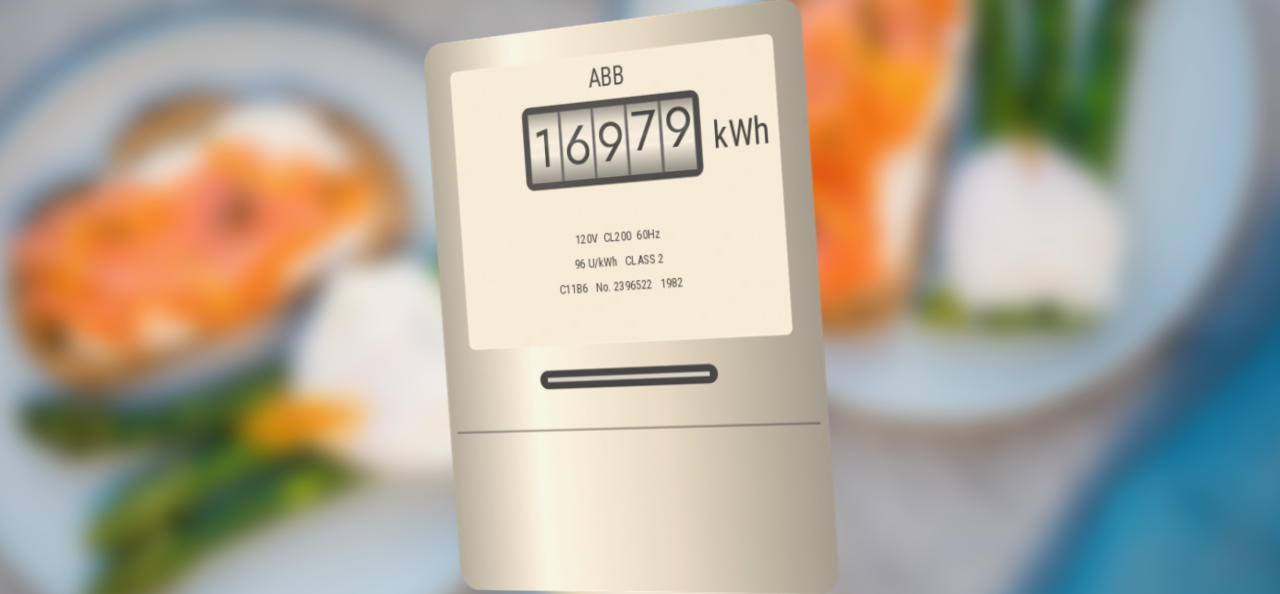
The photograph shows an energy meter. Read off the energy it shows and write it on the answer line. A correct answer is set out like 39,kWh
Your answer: 16979,kWh
